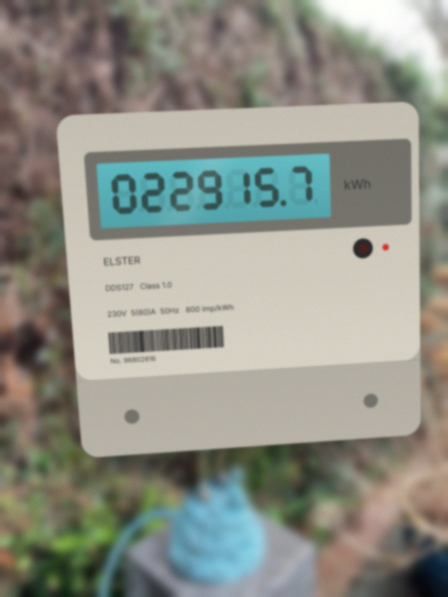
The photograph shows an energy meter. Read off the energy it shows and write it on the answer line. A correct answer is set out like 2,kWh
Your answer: 22915.7,kWh
